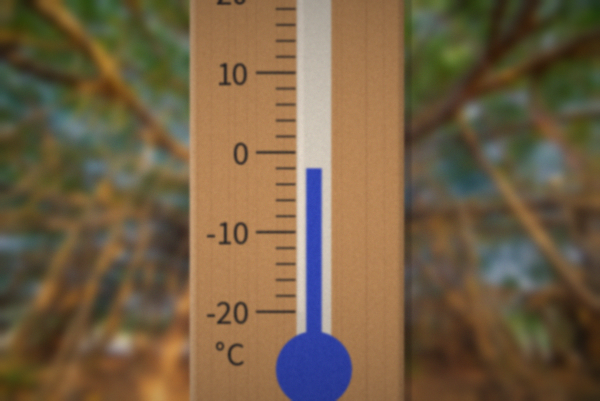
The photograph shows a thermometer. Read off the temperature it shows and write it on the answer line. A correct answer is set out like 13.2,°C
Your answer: -2,°C
